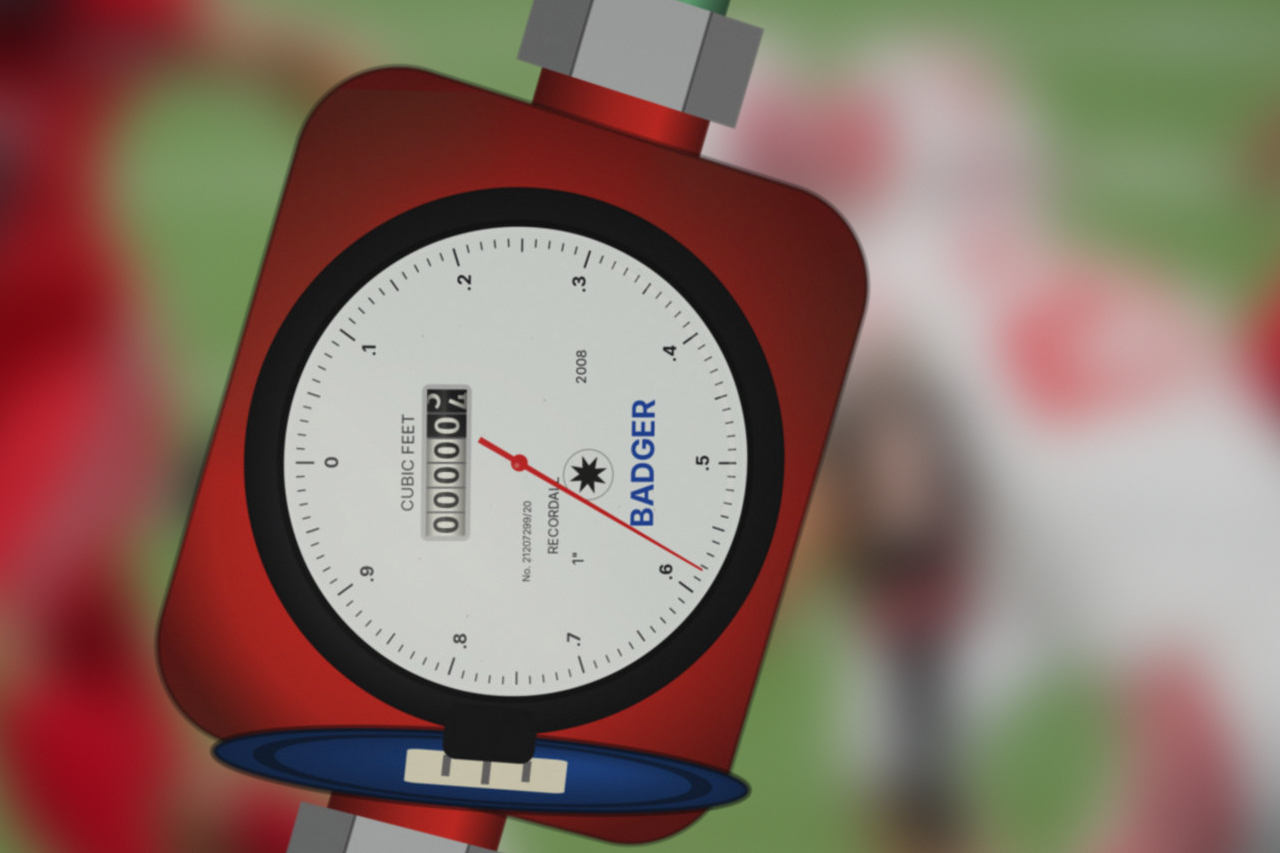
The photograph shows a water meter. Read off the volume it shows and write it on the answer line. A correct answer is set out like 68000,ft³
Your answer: 3.58,ft³
